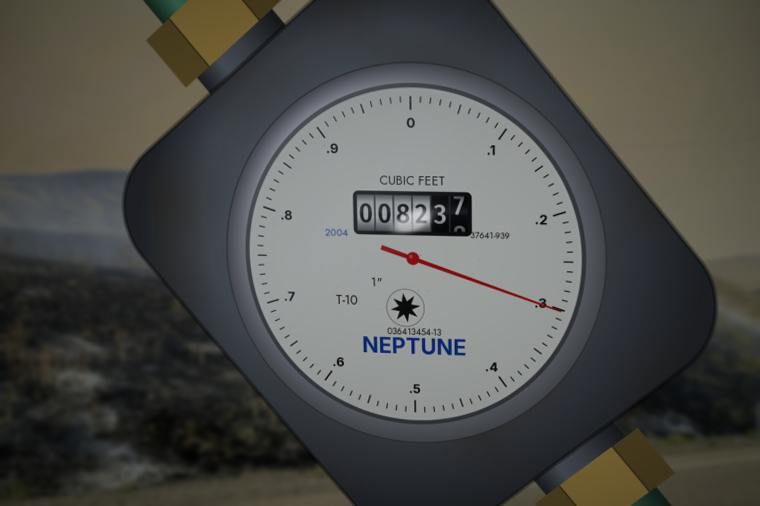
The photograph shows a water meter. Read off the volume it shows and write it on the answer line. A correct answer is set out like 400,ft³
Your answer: 8237.30,ft³
